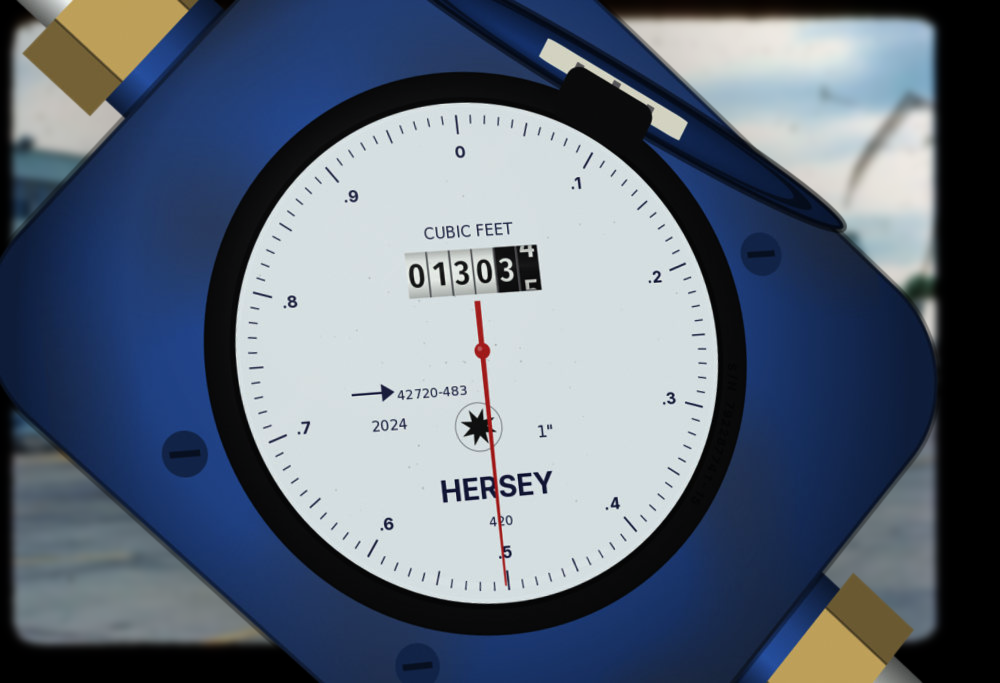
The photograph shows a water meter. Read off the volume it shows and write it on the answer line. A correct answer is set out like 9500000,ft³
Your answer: 13034.50,ft³
